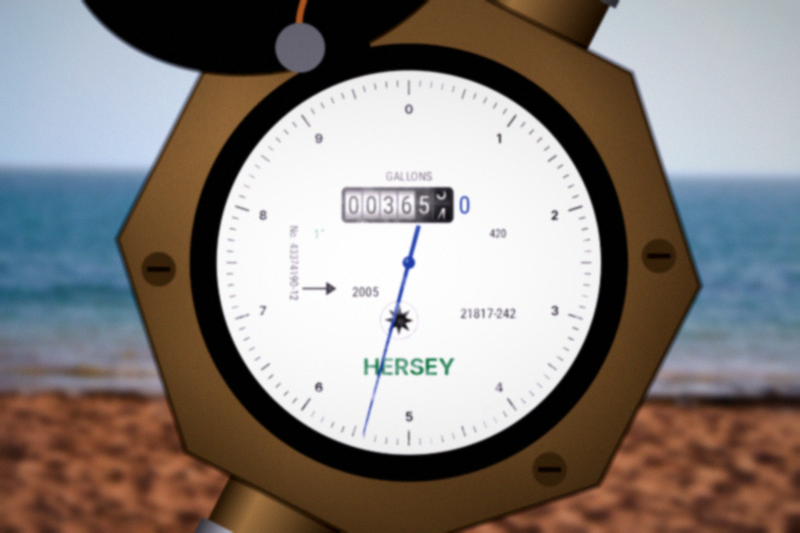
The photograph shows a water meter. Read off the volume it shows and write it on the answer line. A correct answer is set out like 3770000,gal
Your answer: 36535.4,gal
